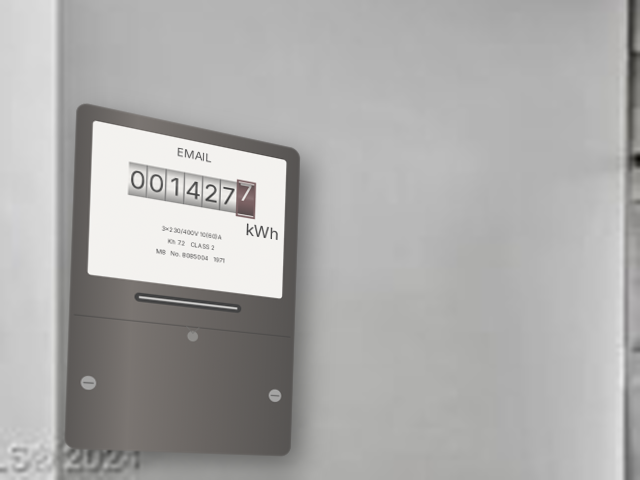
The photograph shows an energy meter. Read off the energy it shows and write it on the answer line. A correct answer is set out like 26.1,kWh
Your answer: 1427.7,kWh
